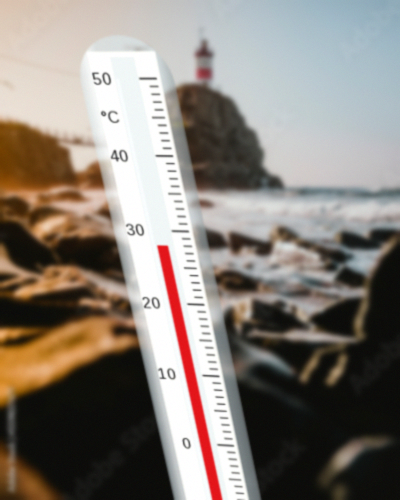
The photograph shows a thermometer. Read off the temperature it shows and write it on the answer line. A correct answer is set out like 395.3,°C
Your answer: 28,°C
